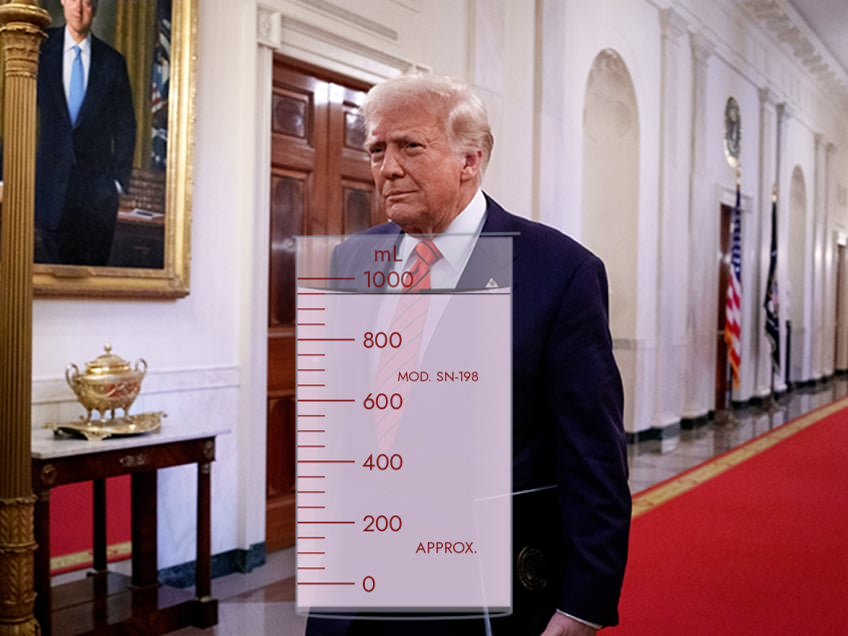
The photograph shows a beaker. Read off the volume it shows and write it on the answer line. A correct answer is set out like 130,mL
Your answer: 950,mL
